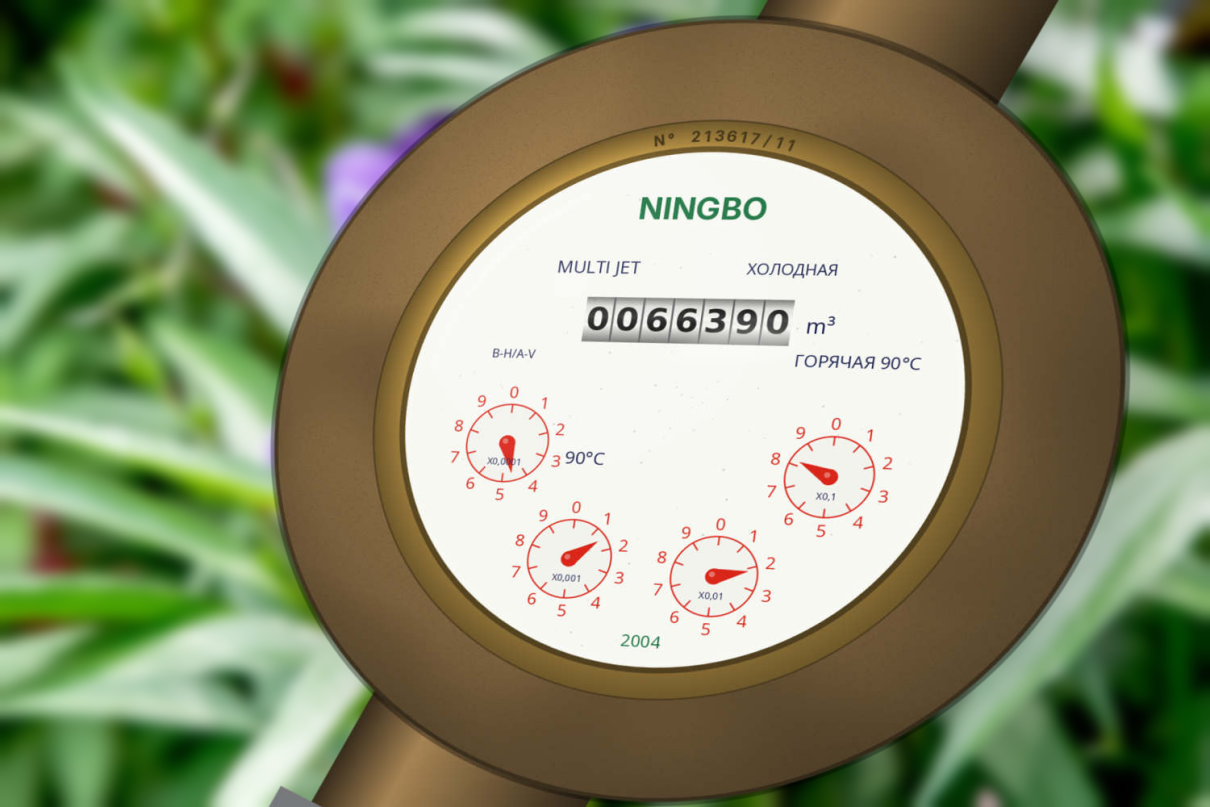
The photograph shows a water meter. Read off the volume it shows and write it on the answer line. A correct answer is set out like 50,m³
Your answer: 66390.8214,m³
